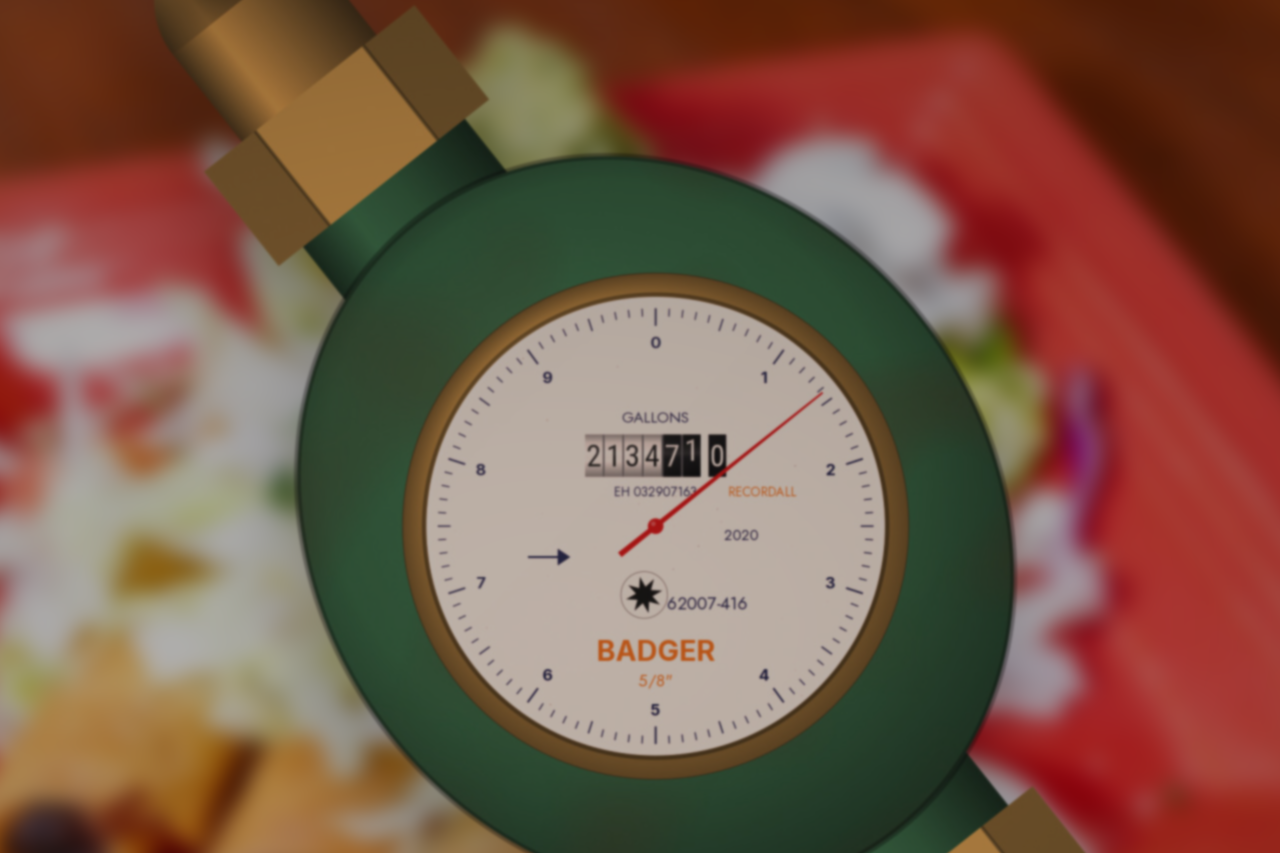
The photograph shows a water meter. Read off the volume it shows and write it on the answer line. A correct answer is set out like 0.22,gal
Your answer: 2134711.4,gal
